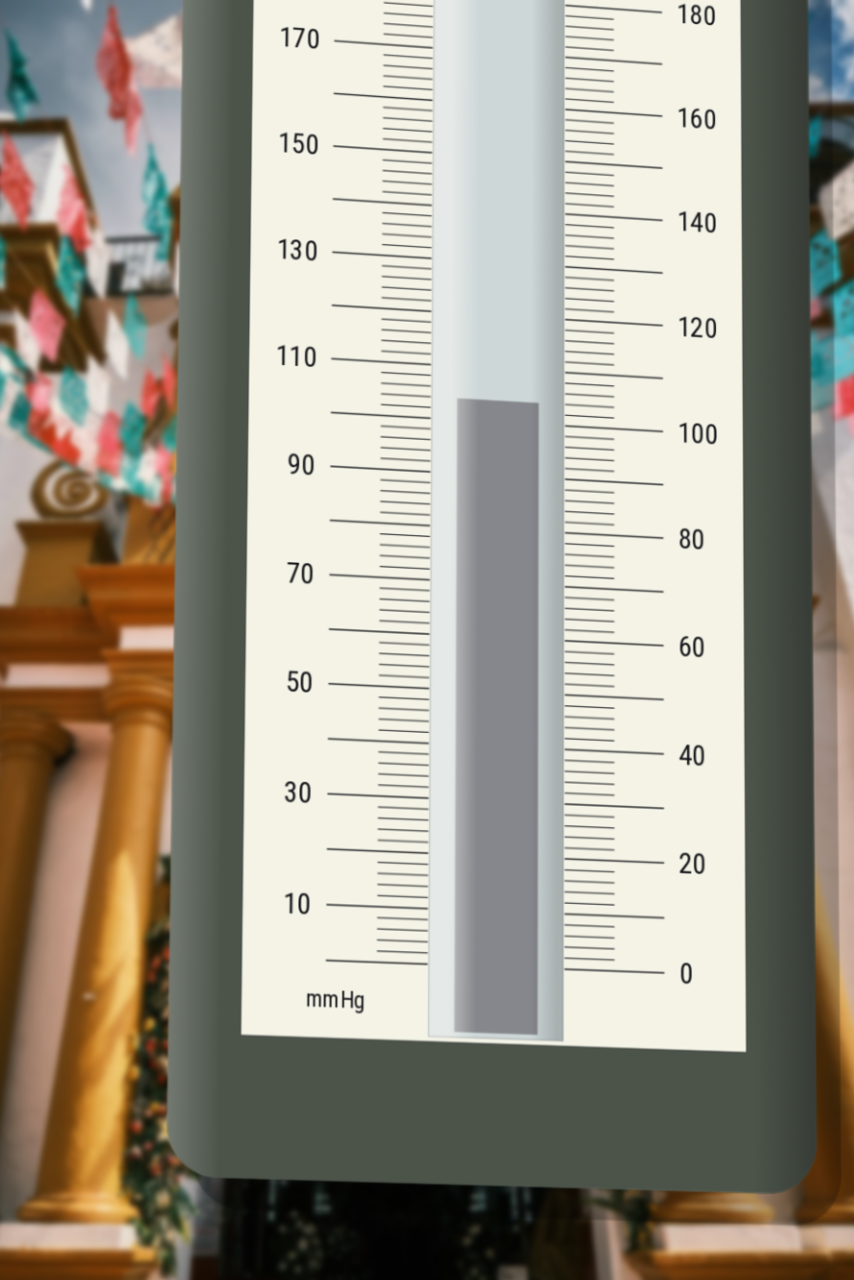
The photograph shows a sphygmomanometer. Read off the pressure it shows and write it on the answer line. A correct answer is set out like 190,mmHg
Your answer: 104,mmHg
